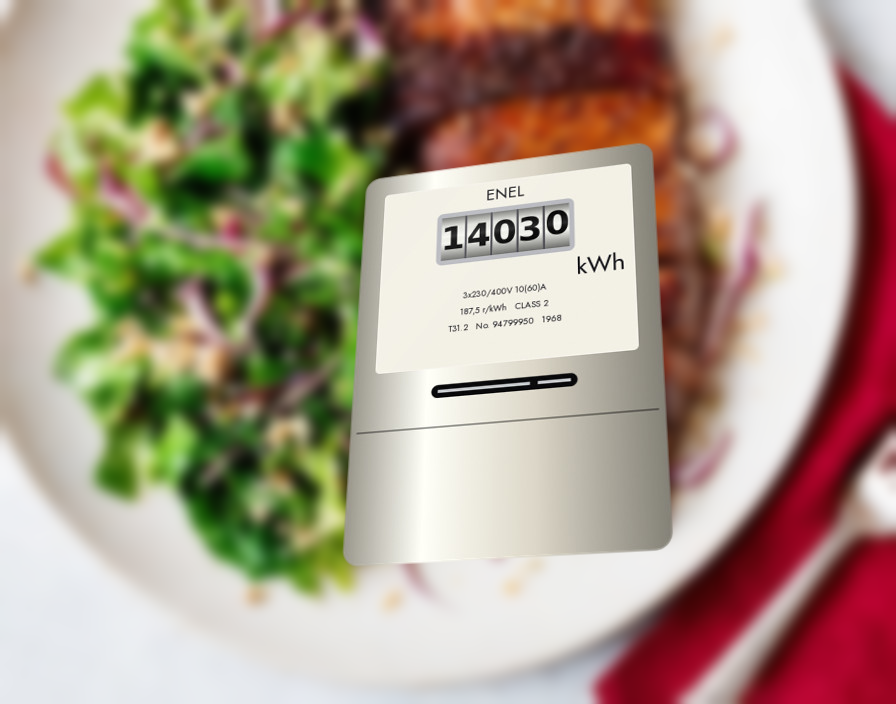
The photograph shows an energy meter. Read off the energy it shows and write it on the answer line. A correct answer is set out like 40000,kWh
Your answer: 14030,kWh
